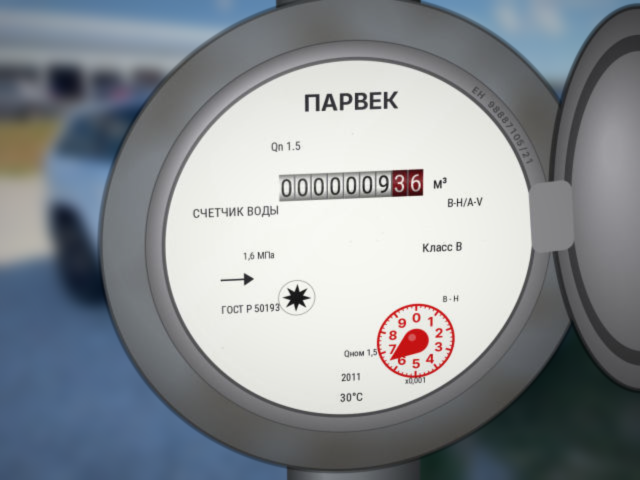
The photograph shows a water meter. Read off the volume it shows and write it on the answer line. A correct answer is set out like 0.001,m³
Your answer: 9.366,m³
